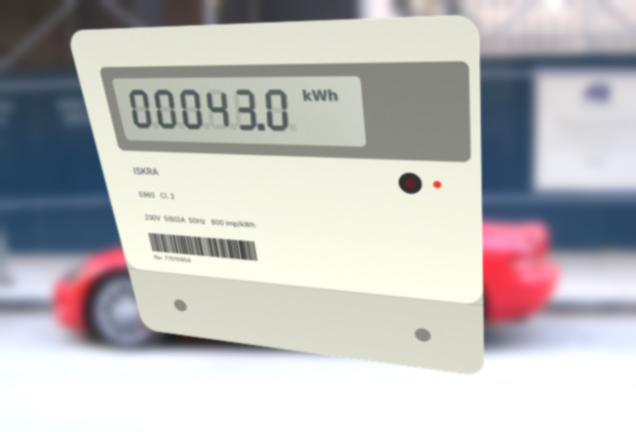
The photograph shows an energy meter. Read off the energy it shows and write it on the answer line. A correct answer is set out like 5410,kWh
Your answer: 43.0,kWh
